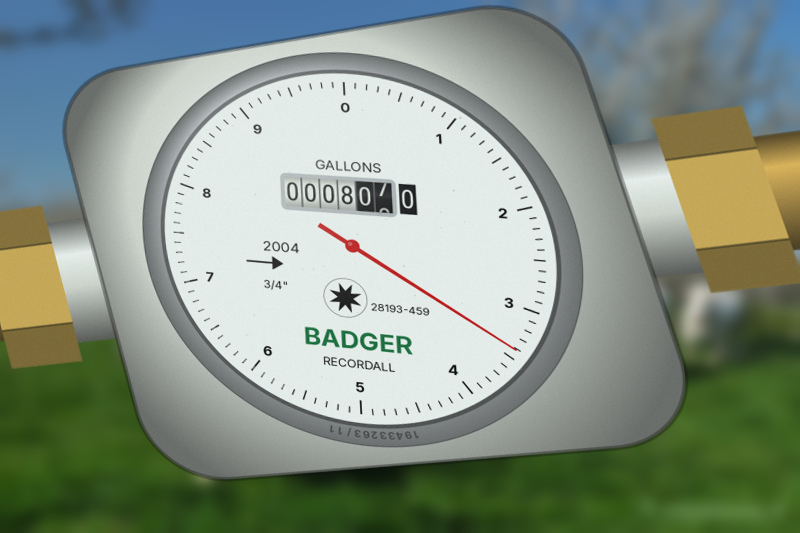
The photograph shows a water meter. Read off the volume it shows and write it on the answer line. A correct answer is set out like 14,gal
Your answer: 8073.4,gal
